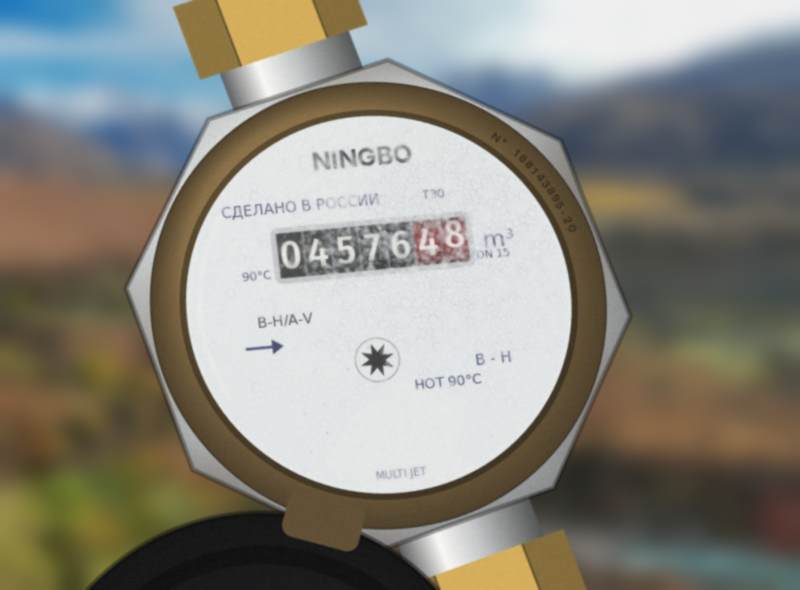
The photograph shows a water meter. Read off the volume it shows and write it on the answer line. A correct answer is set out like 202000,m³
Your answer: 4576.48,m³
